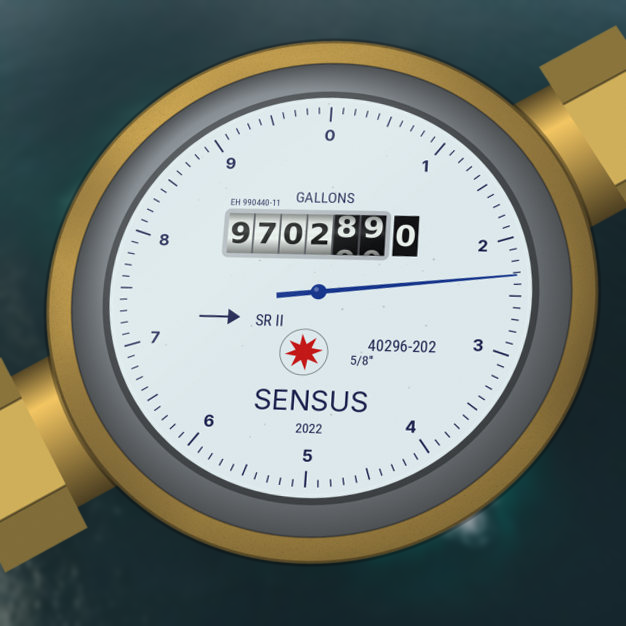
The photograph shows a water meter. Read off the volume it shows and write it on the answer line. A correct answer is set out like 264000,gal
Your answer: 9702892.3,gal
